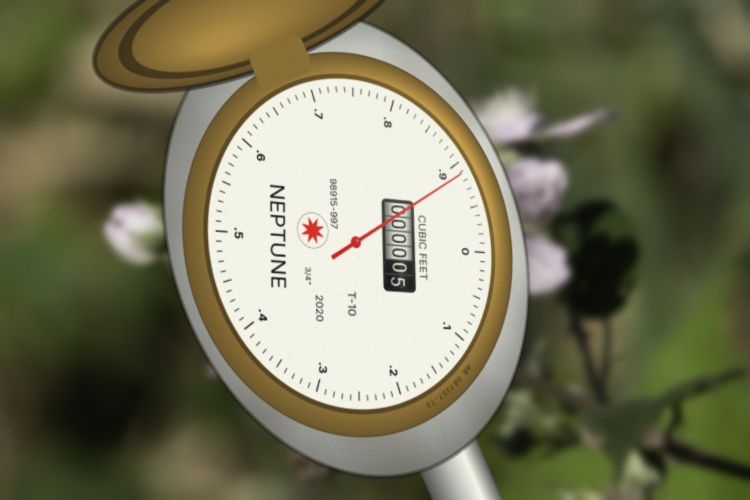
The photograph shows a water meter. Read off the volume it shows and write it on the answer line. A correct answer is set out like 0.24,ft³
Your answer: 4.91,ft³
